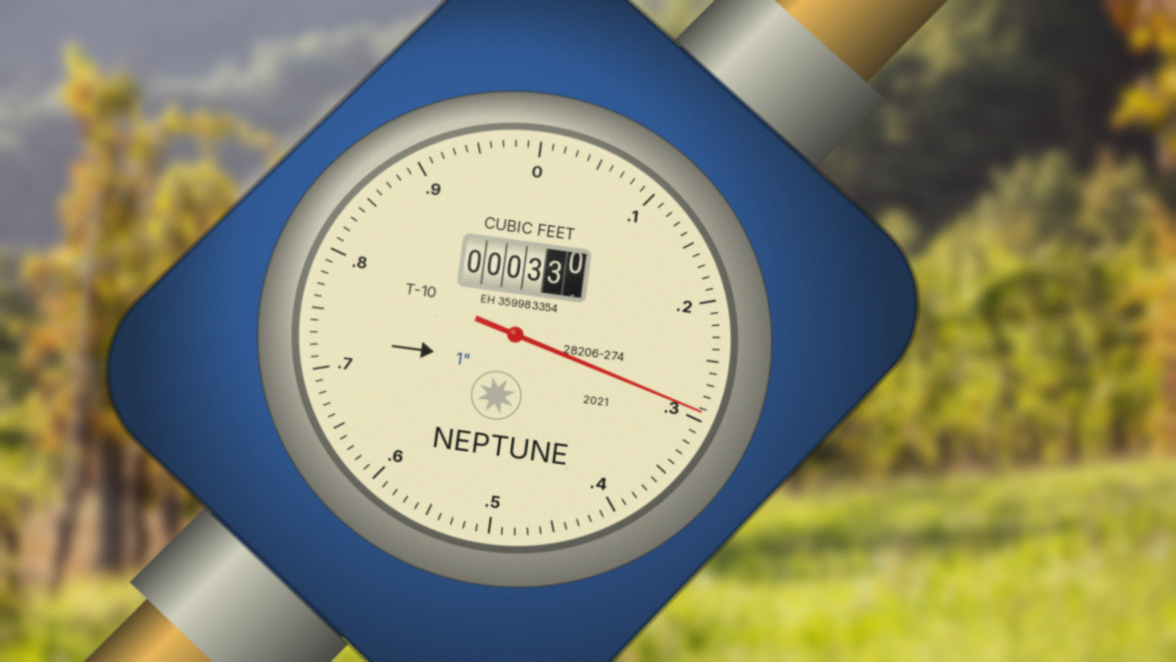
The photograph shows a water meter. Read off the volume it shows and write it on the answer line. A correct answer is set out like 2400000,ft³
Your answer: 330.29,ft³
